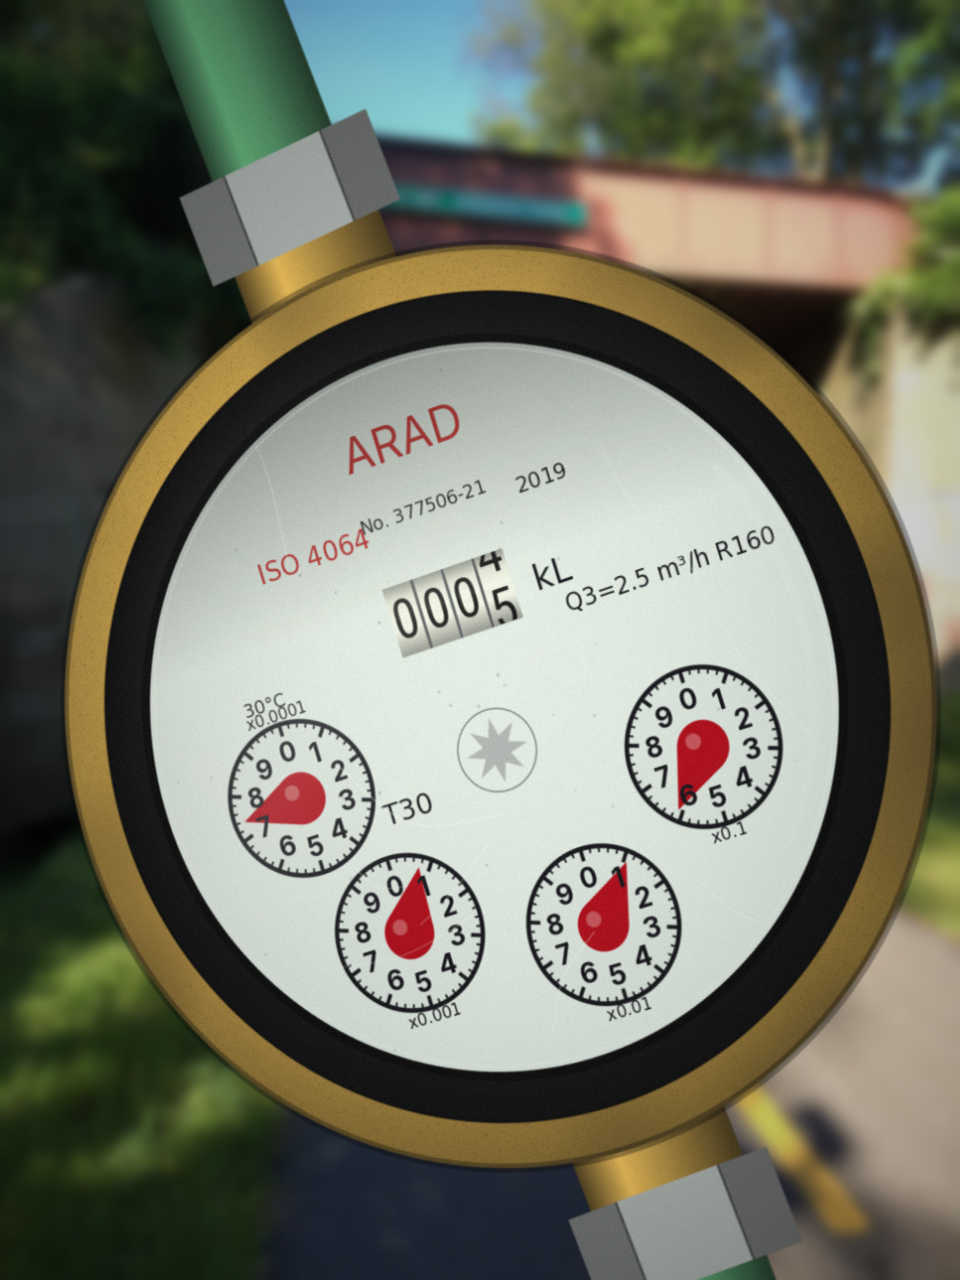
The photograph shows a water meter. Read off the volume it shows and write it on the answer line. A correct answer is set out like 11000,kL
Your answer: 4.6107,kL
